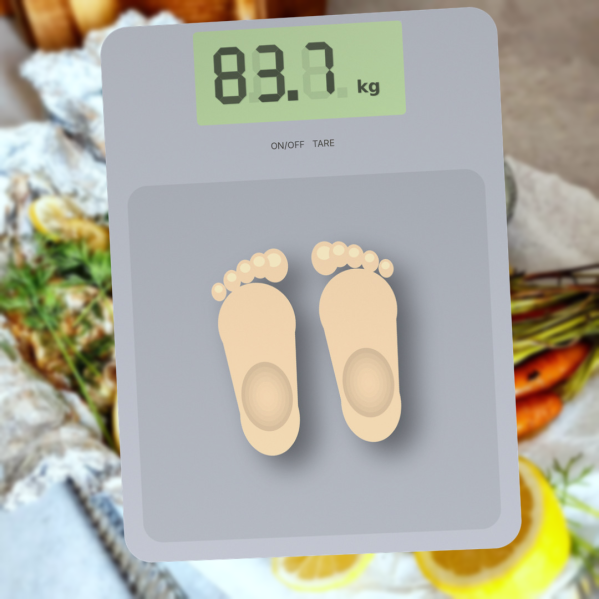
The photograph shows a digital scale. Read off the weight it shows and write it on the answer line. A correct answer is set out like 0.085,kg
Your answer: 83.7,kg
